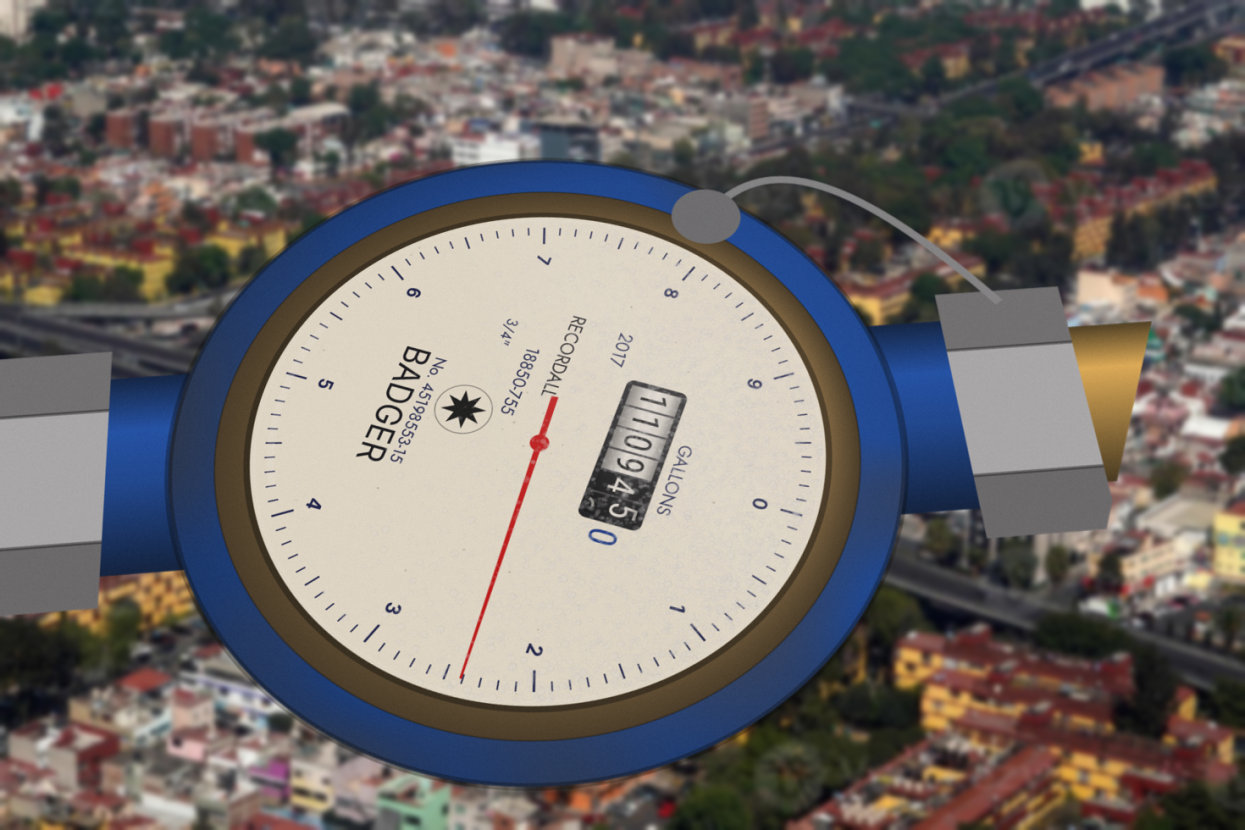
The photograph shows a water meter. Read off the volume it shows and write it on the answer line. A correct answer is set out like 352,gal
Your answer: 1109452.4,gal
